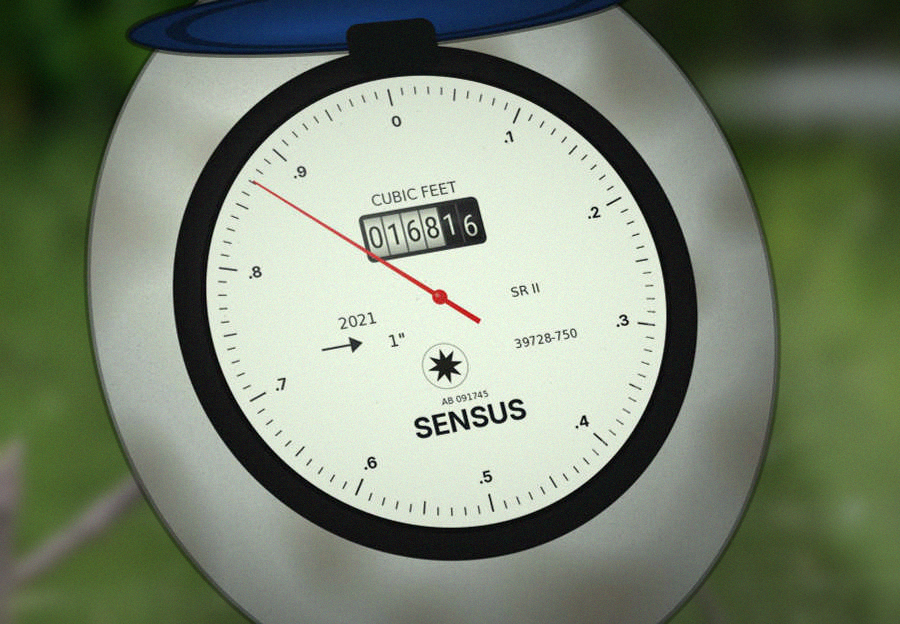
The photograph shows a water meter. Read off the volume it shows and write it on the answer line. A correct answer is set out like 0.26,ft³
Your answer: 16815.87,ft³
